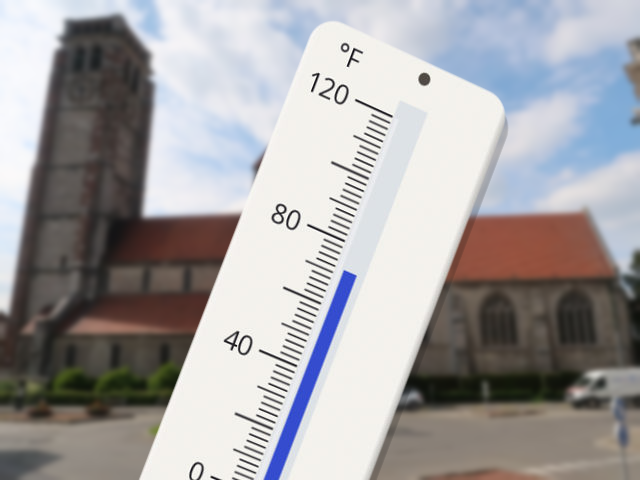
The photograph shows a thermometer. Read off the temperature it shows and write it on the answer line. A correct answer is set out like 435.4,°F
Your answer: 72,°F
